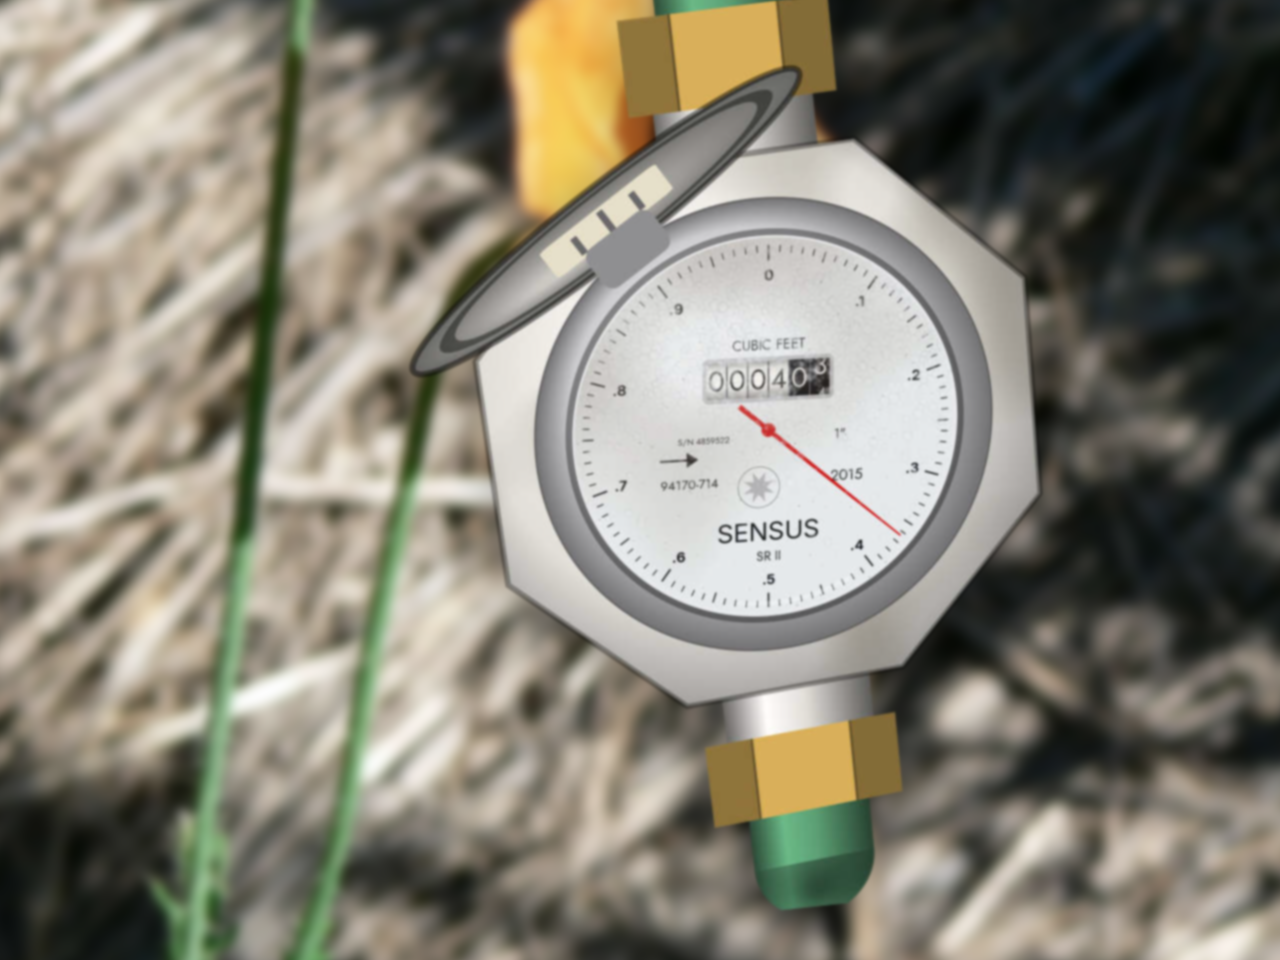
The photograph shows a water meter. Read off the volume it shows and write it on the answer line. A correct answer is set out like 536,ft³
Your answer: 403.36,ft³
